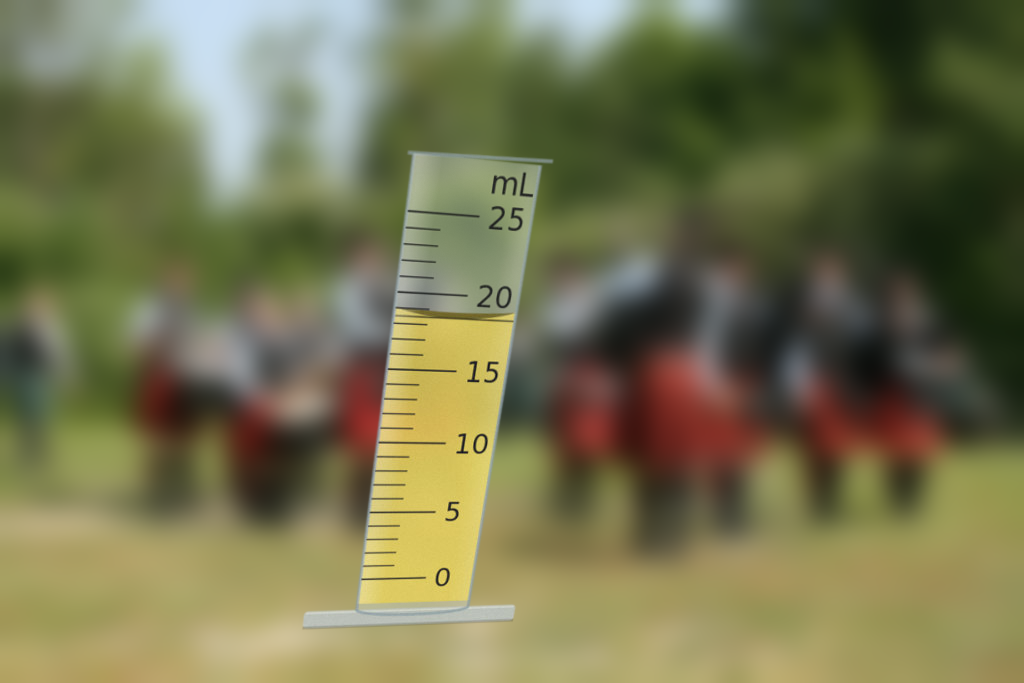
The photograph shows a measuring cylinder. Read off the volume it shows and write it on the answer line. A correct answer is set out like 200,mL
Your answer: 18.5,mL
